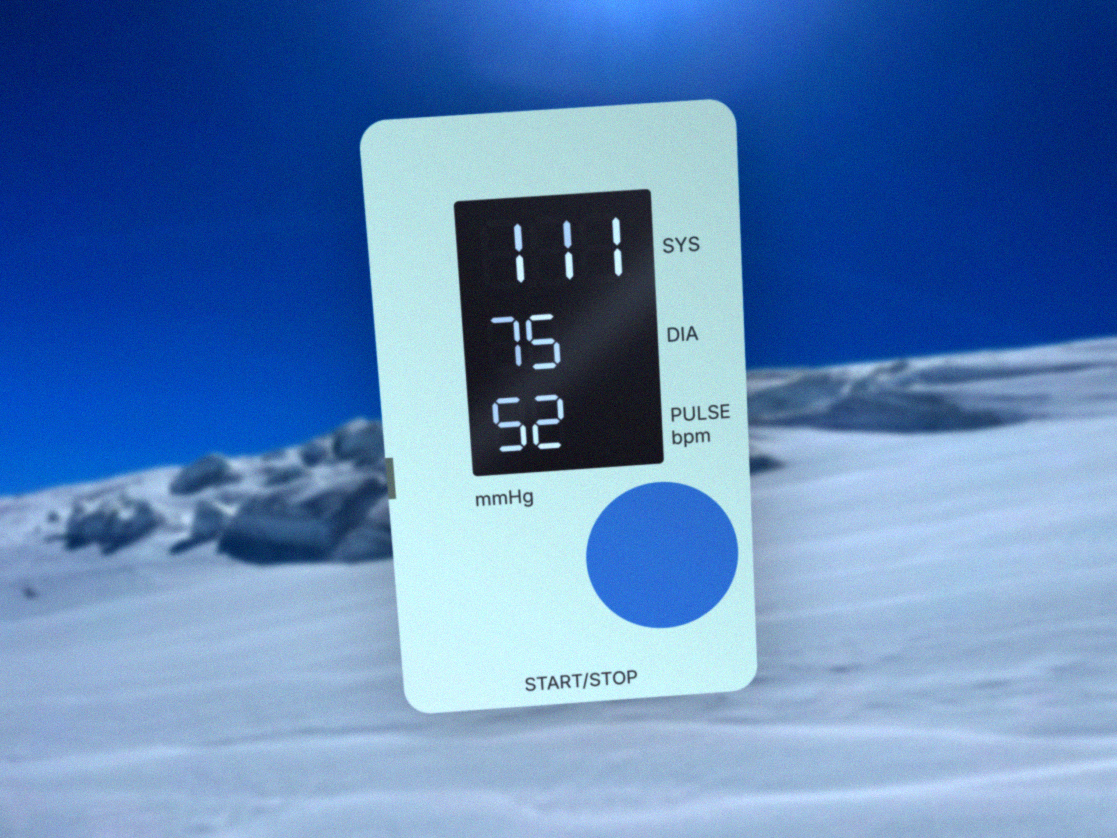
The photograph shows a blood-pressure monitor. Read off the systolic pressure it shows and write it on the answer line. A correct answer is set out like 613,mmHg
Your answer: 111,mmHg
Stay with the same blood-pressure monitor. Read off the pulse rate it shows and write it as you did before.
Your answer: 52,bpm
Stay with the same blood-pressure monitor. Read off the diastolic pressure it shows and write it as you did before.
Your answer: 75,mmHg
